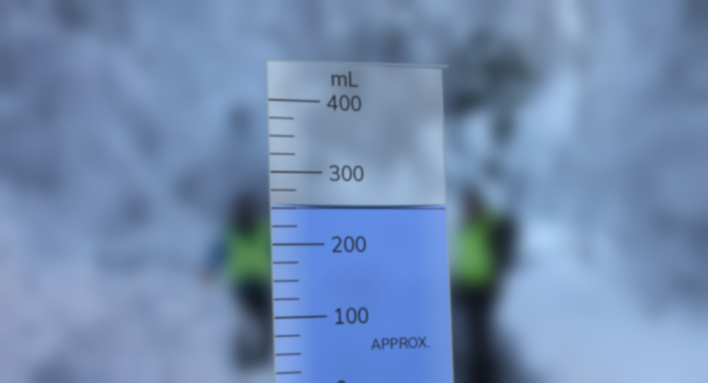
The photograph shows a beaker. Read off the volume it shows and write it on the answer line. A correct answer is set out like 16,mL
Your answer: 250,mL
